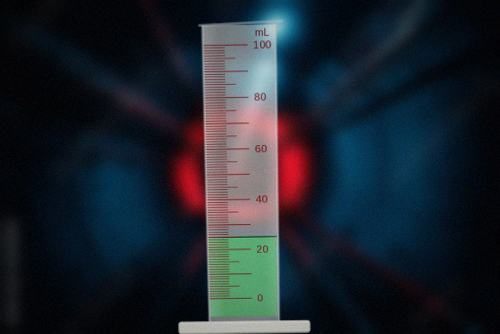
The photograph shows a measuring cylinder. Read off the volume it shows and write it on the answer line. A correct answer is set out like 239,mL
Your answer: 25,mL
